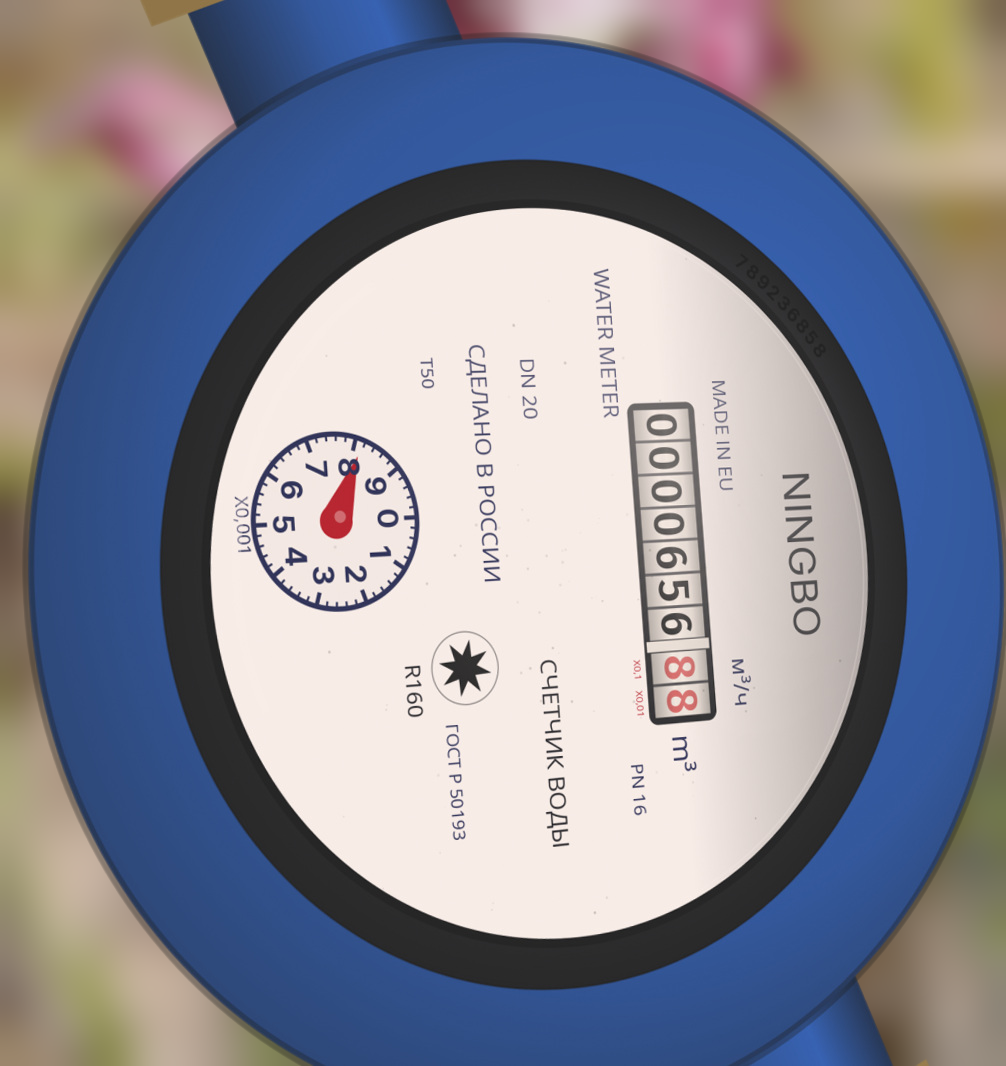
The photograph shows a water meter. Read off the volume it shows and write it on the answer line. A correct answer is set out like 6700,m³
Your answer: 656.888,m³
